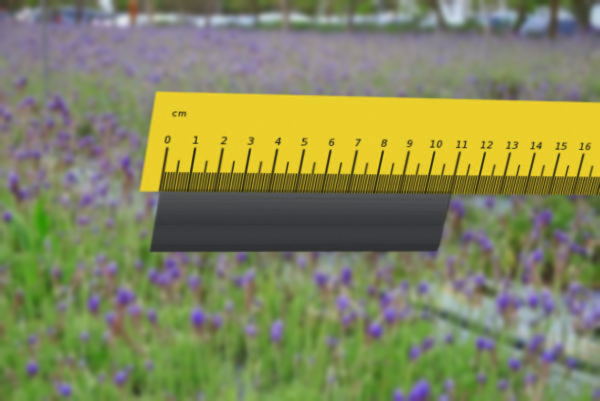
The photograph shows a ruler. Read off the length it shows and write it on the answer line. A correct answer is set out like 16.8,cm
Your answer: 11,cm
